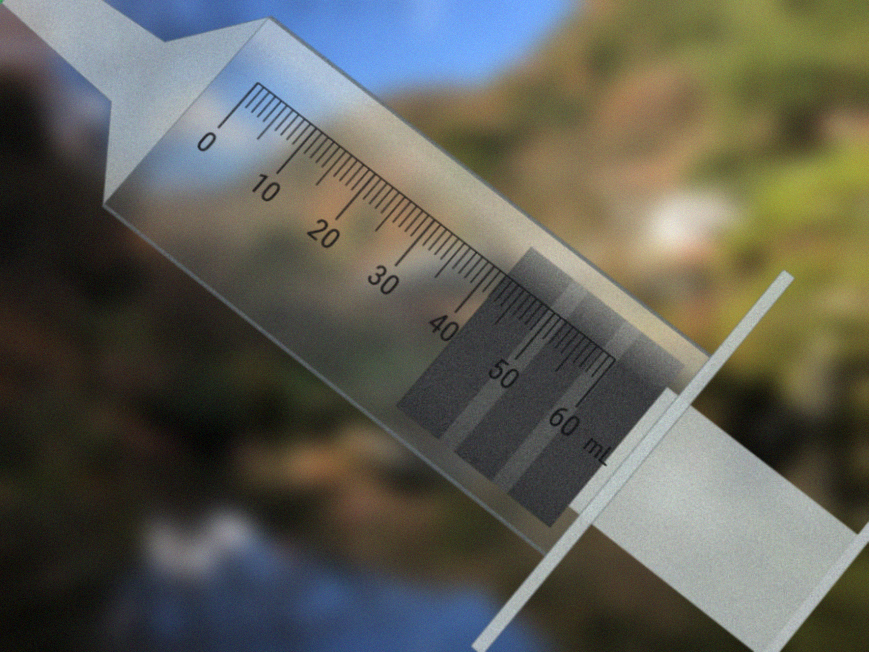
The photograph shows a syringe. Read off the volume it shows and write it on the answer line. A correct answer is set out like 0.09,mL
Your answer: 42,mL
